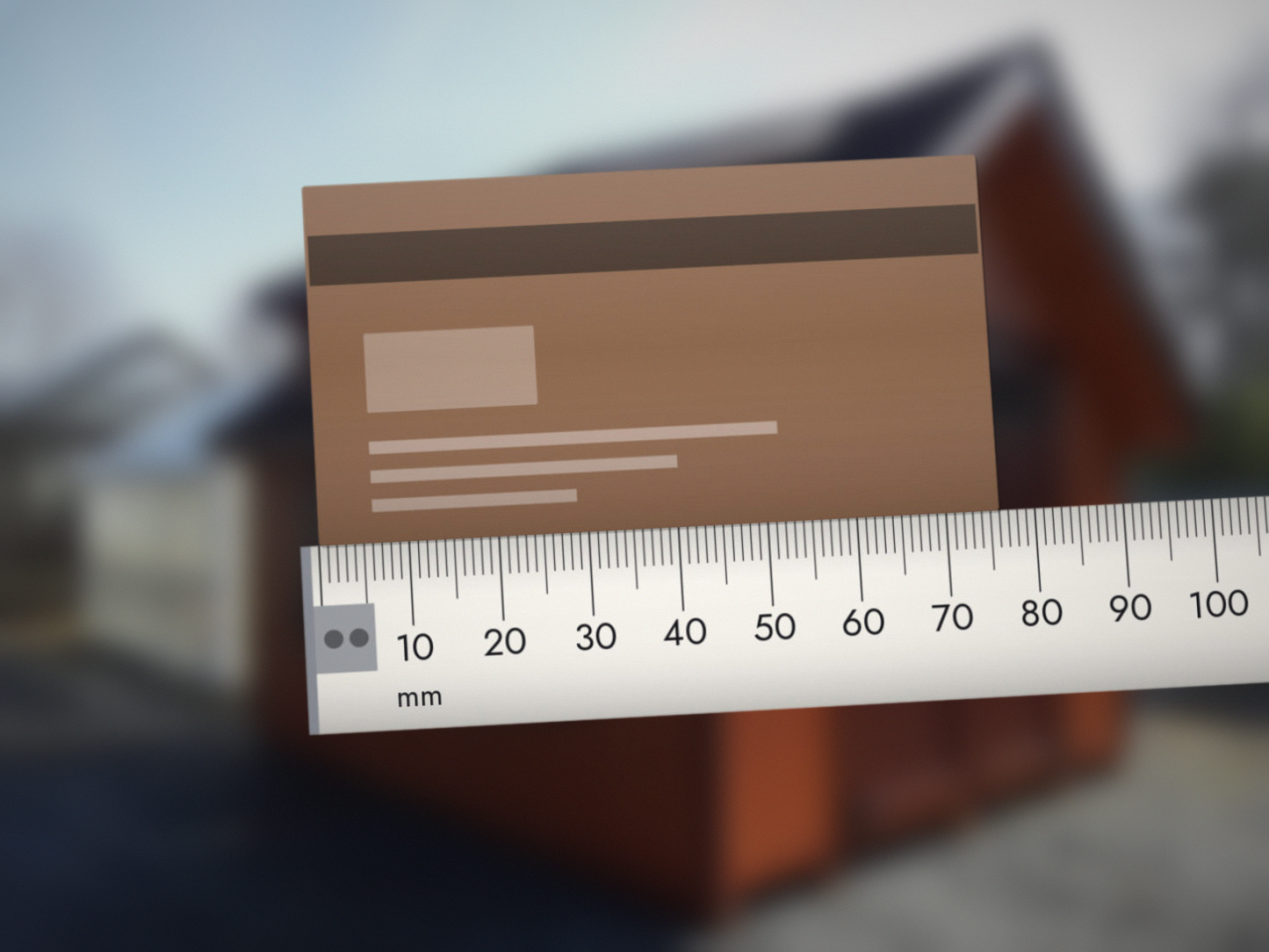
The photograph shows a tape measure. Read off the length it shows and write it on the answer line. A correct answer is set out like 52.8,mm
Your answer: 76,mm
